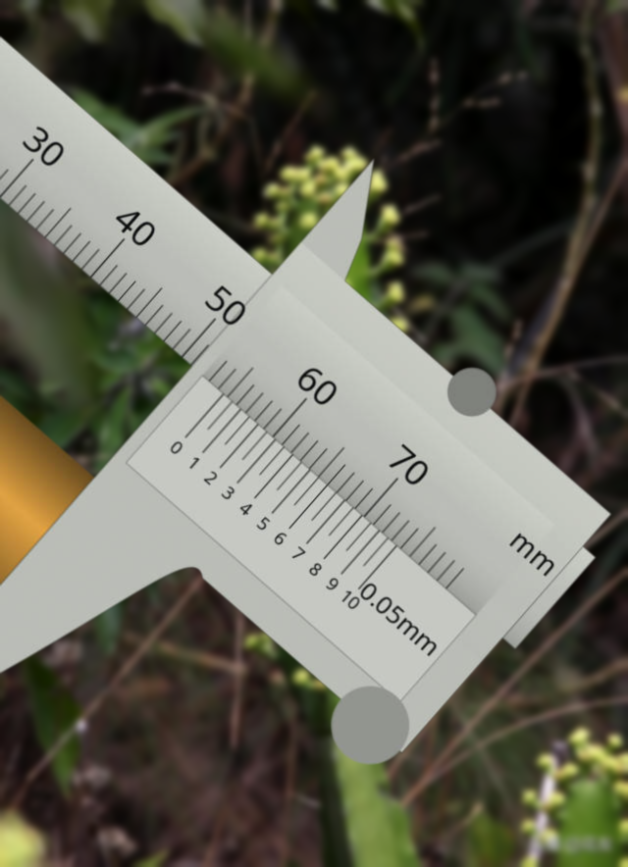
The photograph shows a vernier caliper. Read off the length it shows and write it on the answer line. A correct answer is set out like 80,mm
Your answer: 54.6,mm
